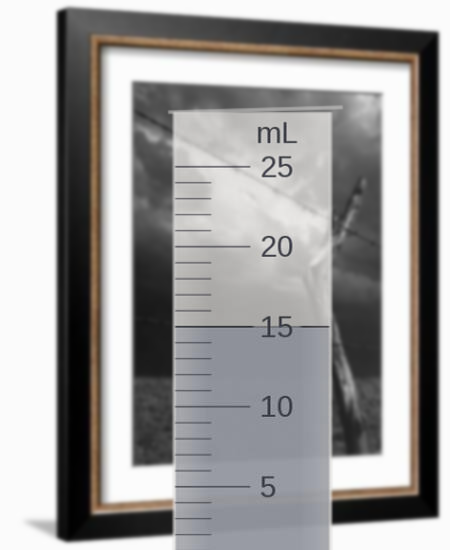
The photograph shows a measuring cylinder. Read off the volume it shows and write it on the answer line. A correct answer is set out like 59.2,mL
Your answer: 15,mL
